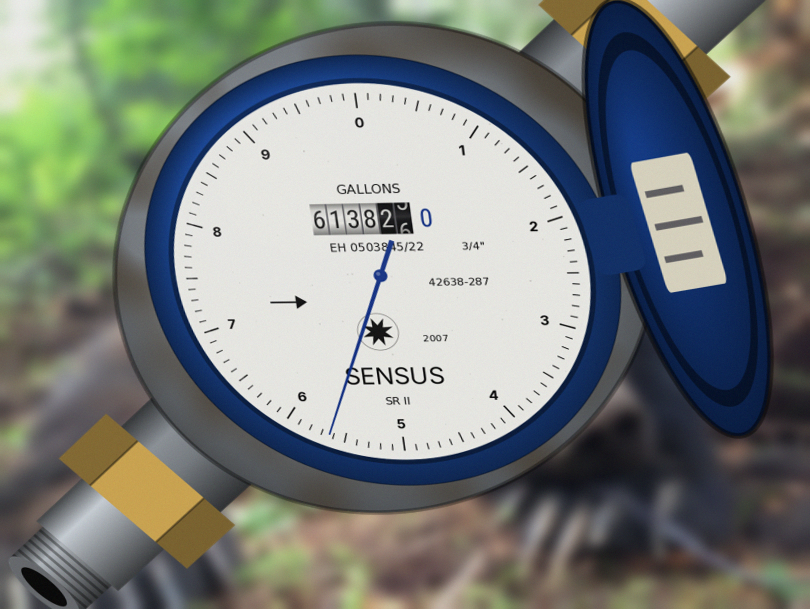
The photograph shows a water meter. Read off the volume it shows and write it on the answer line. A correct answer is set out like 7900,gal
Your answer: 6138255.6,gal
